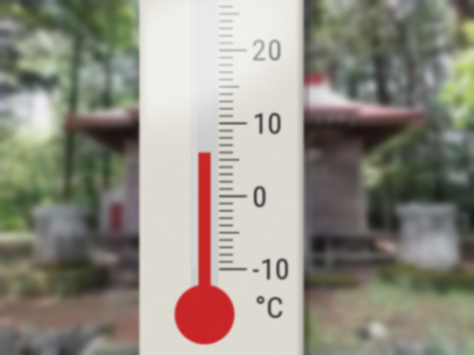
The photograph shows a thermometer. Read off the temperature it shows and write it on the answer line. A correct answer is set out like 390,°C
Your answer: 6,°C
